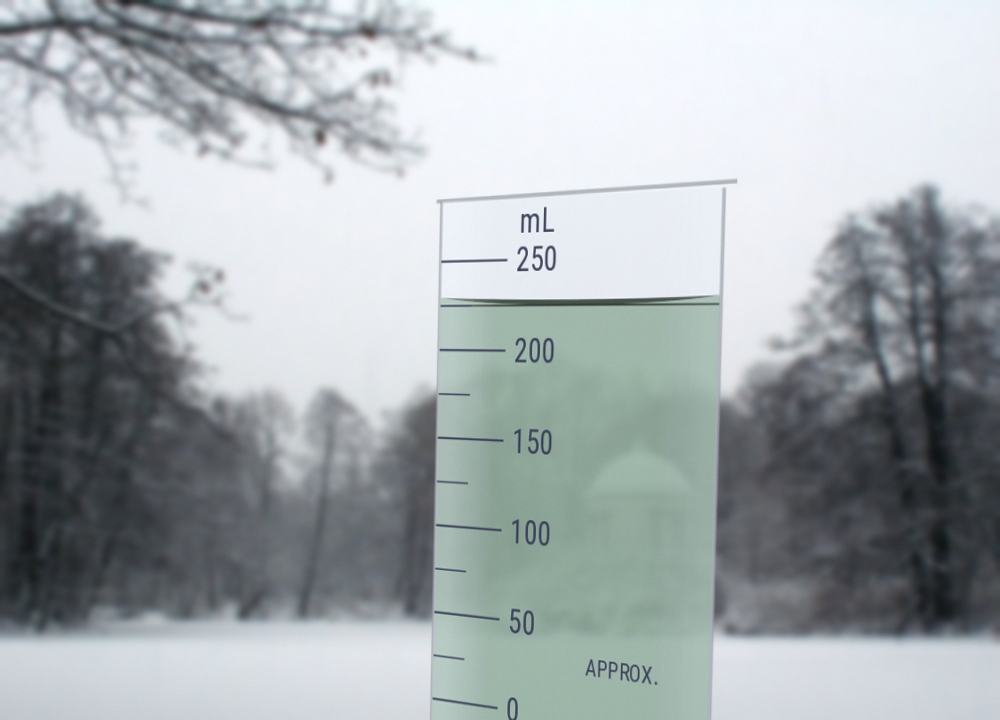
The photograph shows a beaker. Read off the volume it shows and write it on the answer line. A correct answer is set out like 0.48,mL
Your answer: 225,mL
